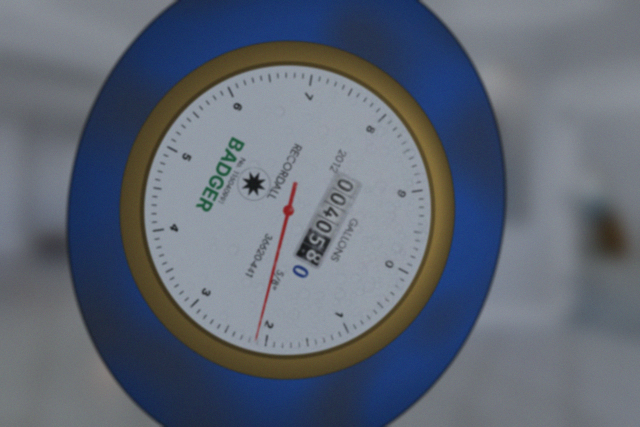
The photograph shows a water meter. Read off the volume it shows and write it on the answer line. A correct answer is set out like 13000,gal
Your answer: 40582.1,gal
